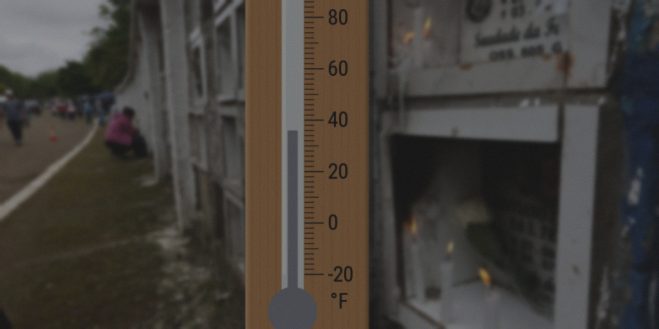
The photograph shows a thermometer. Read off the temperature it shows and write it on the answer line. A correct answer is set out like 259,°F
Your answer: 36,°F
